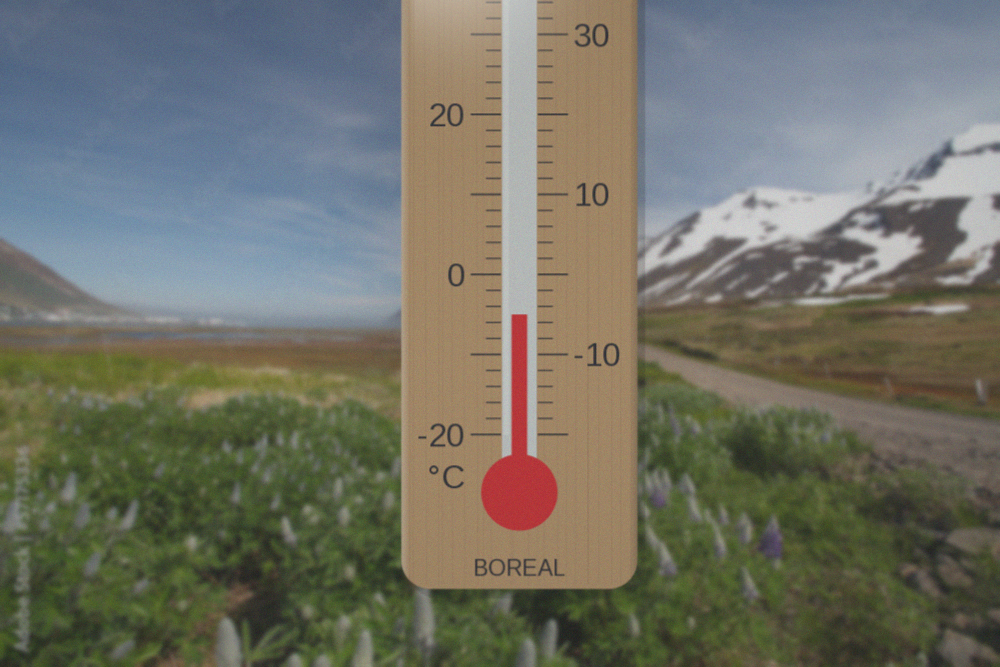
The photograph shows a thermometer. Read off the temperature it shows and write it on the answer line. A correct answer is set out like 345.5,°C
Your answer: -5,°C
